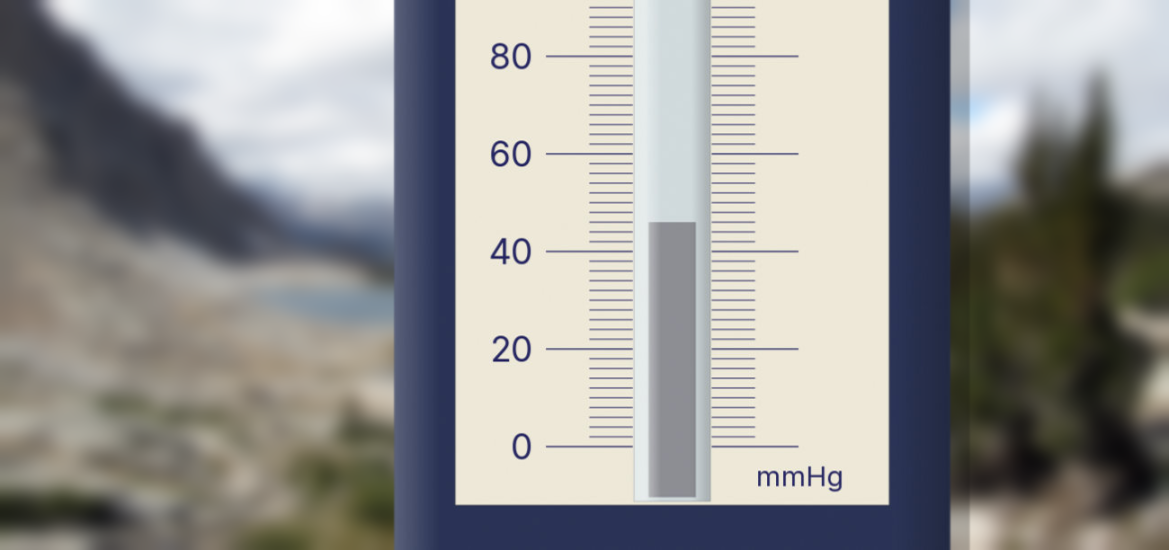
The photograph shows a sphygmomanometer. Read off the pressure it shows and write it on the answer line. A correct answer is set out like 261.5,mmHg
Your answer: 46,mmHg
